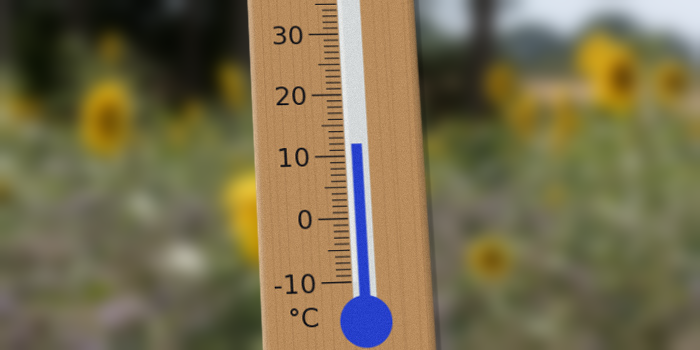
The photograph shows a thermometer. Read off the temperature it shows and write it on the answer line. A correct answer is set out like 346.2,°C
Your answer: 12,°C
